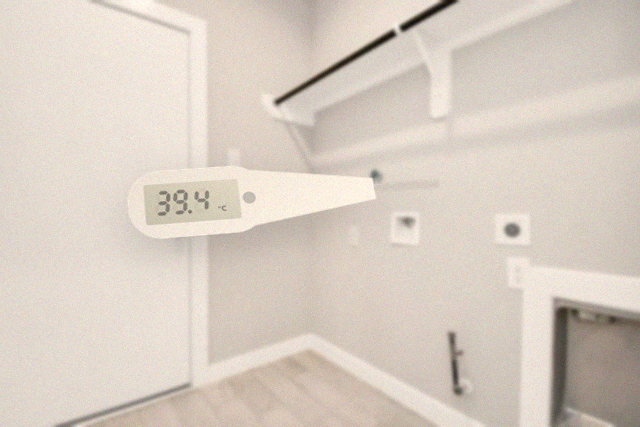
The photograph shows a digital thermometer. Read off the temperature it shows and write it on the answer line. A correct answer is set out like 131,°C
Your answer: 39.4,°C
